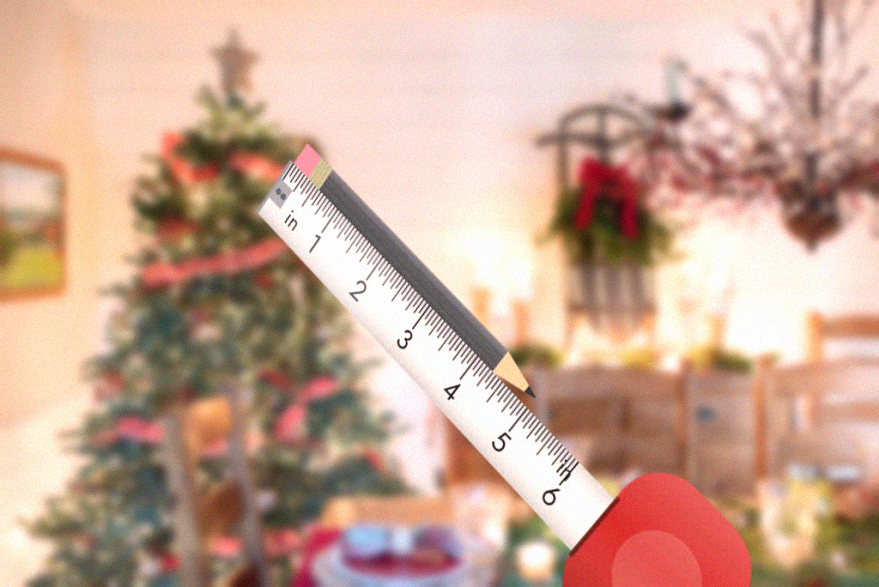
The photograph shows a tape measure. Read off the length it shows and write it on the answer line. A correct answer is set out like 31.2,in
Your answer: 5,in
